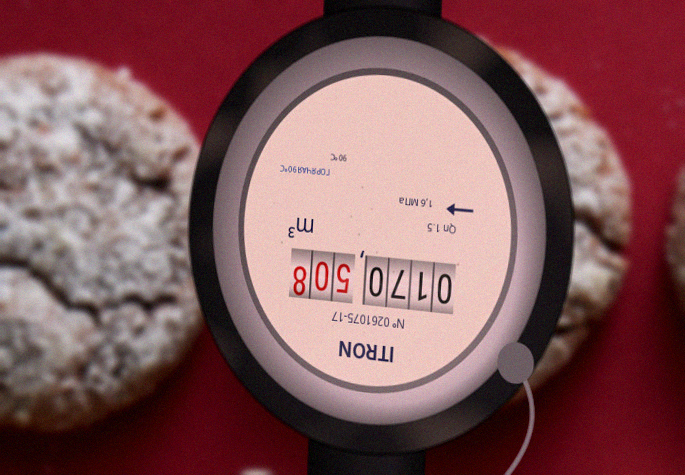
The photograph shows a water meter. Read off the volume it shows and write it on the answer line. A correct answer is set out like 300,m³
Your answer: 170.508,m³
